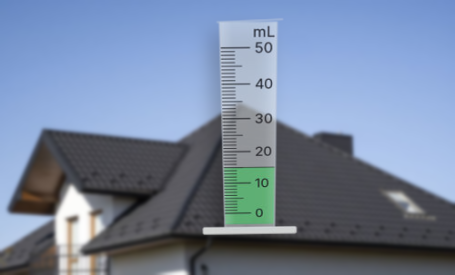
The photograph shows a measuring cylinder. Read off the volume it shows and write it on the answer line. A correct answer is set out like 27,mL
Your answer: 15,mL
